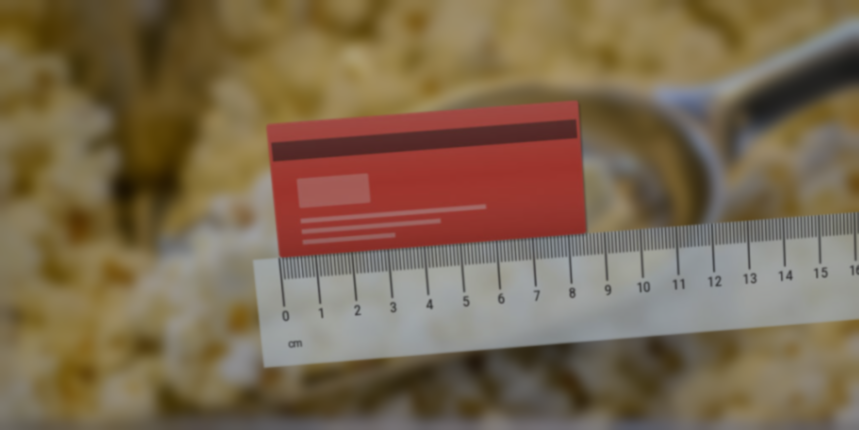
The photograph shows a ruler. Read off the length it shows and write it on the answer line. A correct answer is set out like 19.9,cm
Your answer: 8.5,cm
